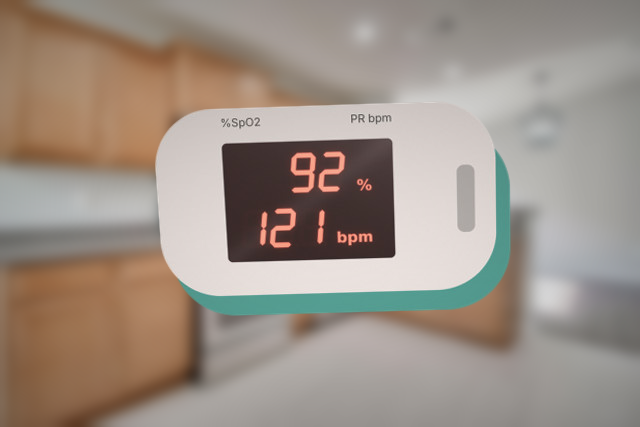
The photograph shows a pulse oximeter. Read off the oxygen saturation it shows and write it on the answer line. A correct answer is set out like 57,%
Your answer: 92,%
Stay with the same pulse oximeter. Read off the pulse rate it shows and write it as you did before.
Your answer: 121,bpm
